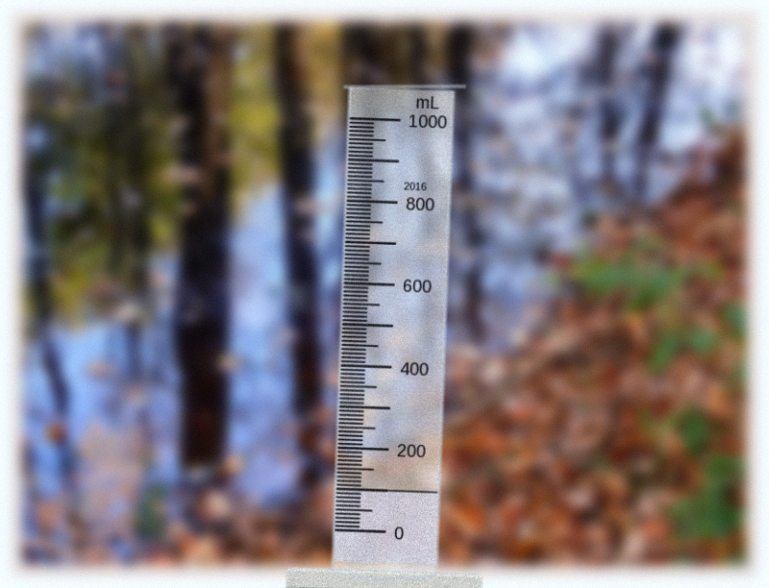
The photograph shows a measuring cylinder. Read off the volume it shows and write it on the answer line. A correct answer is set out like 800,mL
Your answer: 100,mL
